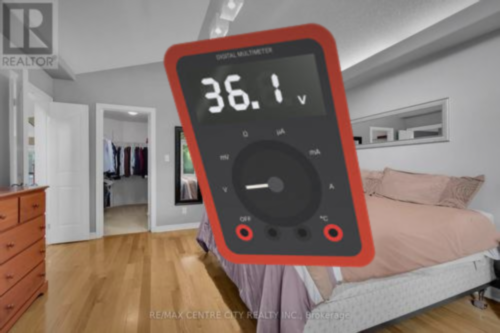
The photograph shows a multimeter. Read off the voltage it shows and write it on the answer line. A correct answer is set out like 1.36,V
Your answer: 36.1,V
